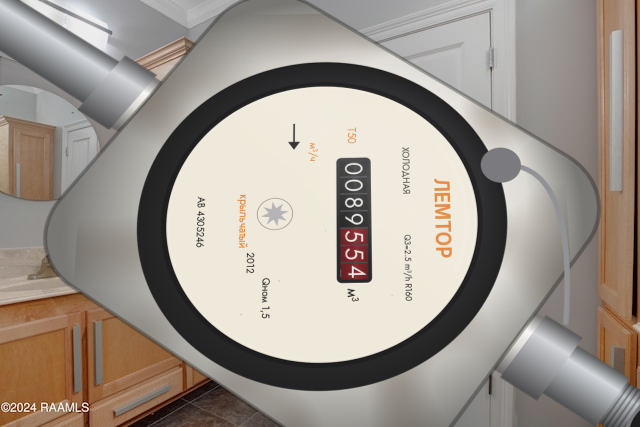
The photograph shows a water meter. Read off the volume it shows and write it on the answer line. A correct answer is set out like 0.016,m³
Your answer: 89.554,m³
